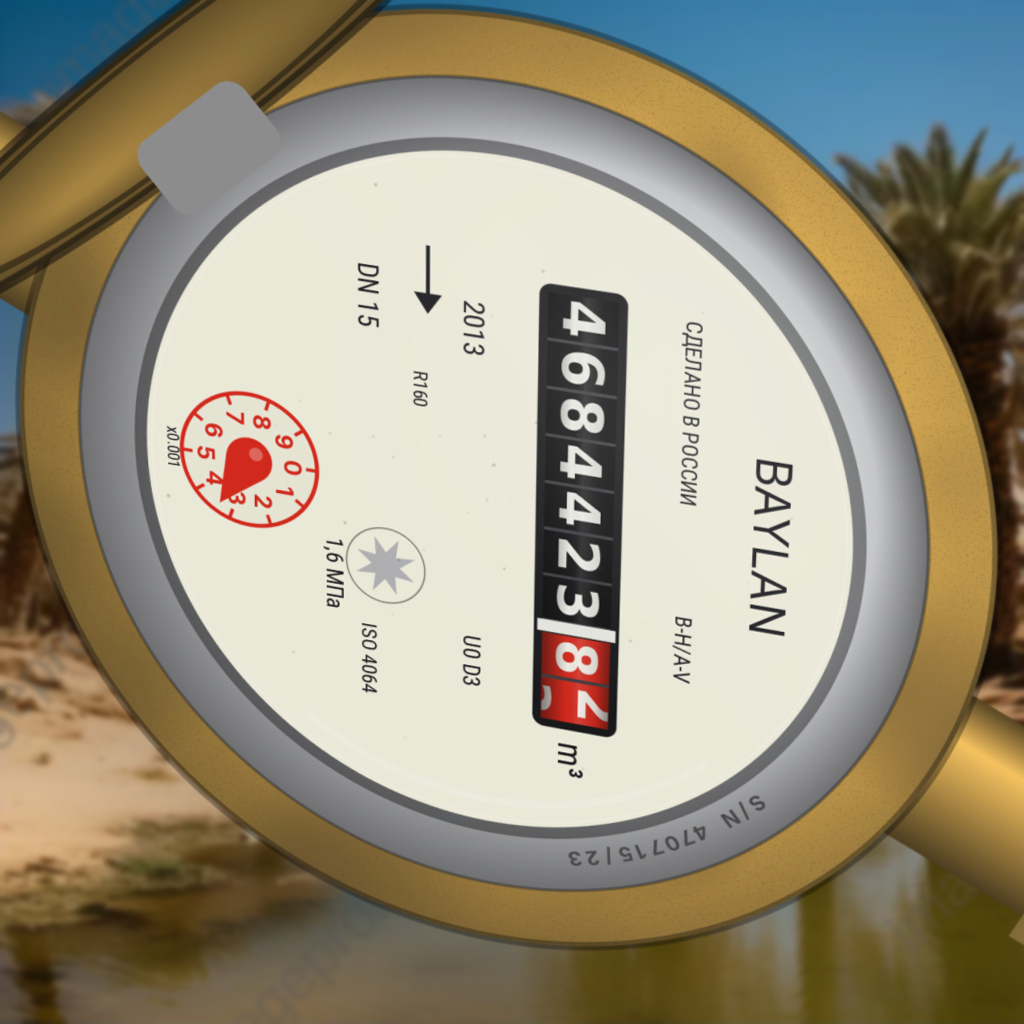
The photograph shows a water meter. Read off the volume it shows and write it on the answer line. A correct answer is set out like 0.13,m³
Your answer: 4684423.823,m³
